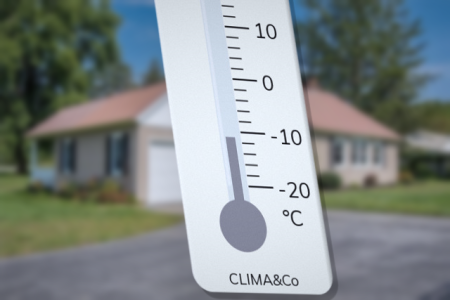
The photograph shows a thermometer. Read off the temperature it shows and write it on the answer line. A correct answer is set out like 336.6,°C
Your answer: -11,°C
